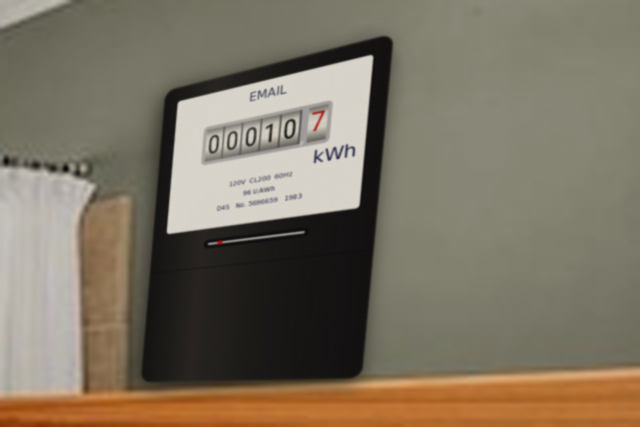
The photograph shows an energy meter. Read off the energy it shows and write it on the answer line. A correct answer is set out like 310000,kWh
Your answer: 10.7,kWh
